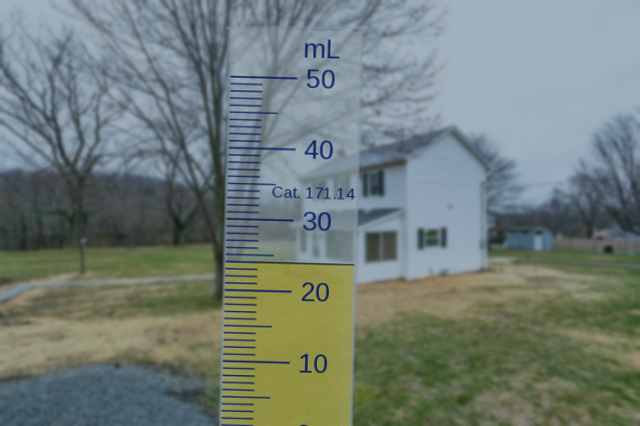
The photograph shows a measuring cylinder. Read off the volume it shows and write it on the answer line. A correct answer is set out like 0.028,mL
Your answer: 24,mL
